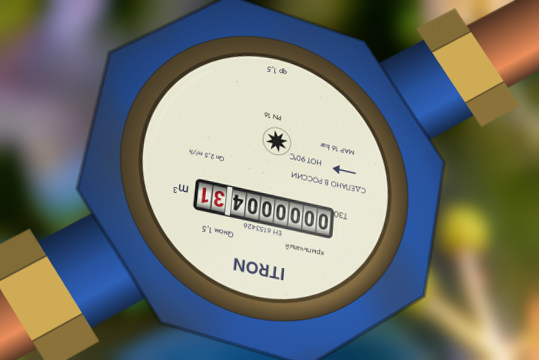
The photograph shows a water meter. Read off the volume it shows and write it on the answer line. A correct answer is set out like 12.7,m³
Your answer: 4.31,m³
